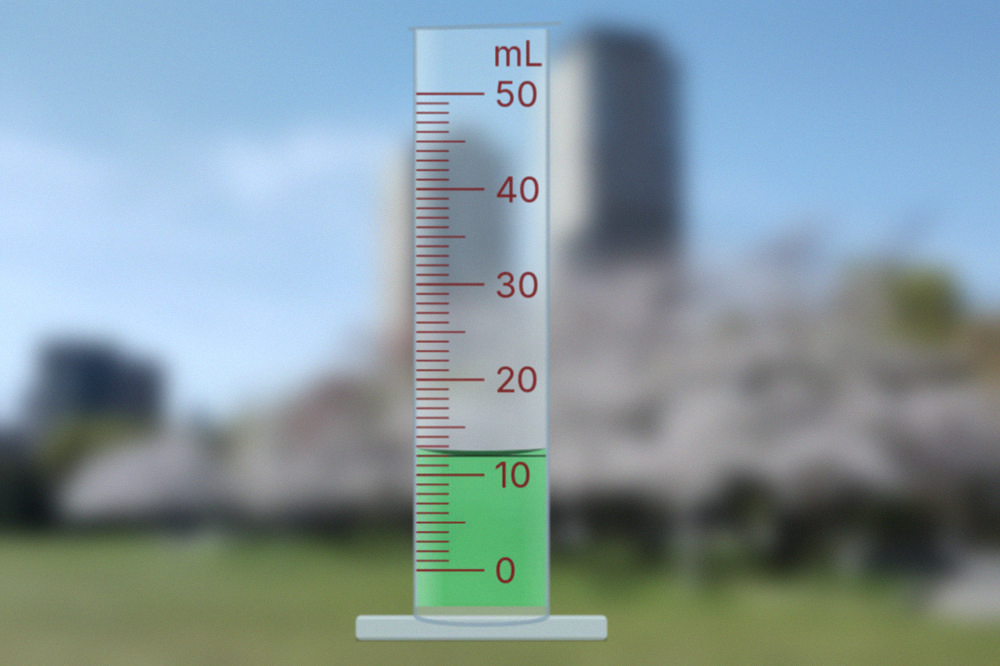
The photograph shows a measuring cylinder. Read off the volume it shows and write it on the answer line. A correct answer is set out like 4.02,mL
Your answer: 12,mL
